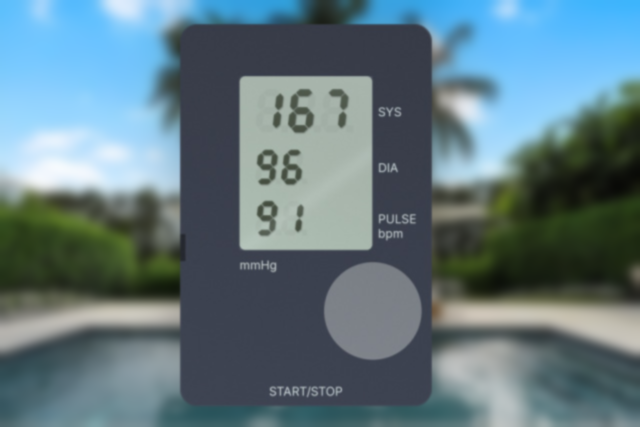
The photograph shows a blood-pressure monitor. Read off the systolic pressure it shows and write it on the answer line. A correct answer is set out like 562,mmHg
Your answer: 167,mmHg
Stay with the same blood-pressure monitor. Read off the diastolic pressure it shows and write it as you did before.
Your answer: 96,mmHg
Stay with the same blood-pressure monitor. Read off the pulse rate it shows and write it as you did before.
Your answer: 91,bpm
